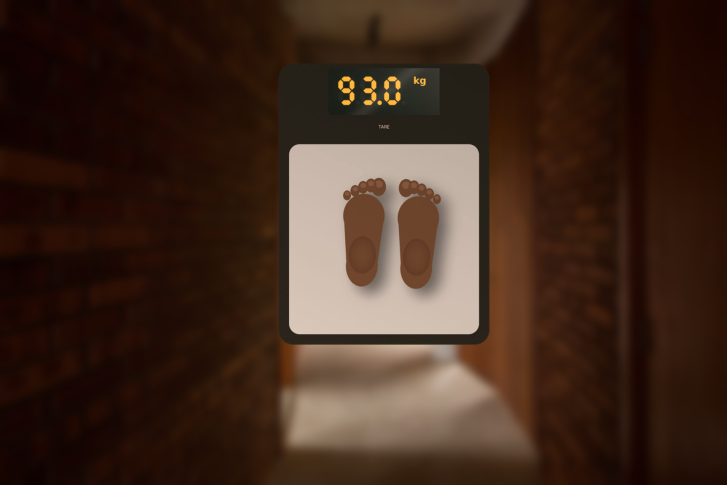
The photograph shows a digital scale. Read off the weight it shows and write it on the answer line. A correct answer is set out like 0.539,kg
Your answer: 93.0,kg
